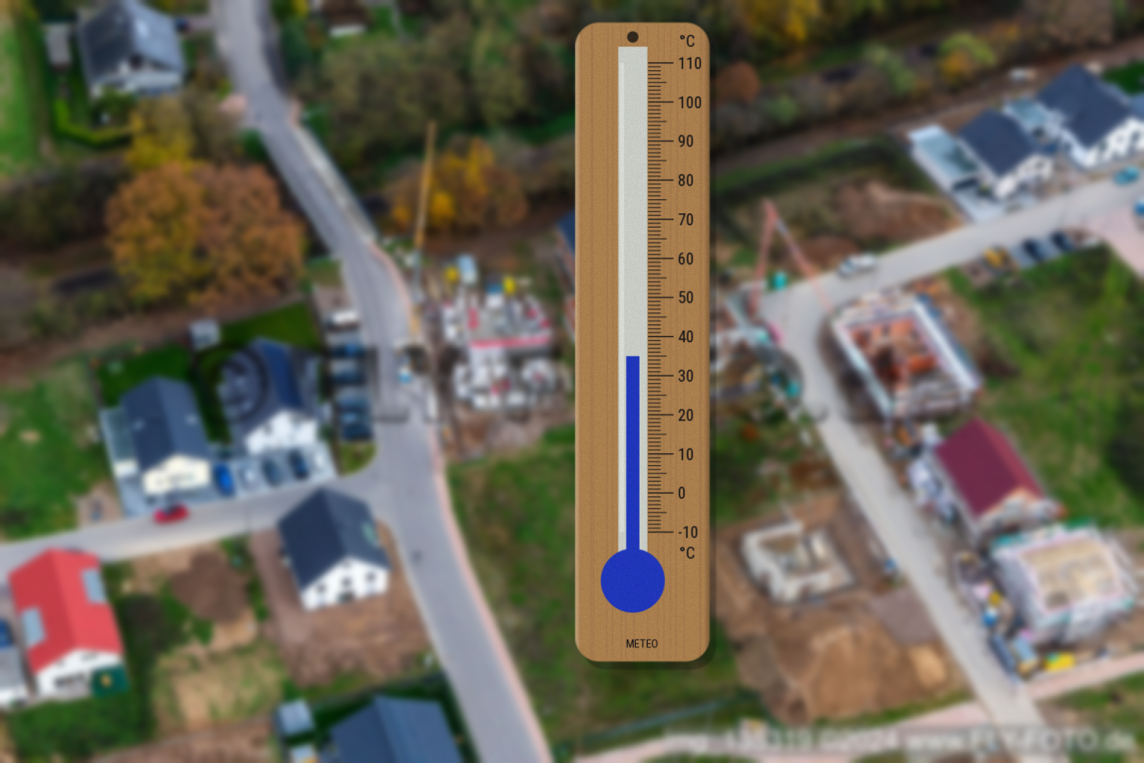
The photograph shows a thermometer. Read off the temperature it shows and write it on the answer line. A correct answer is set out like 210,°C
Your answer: 35,°C
